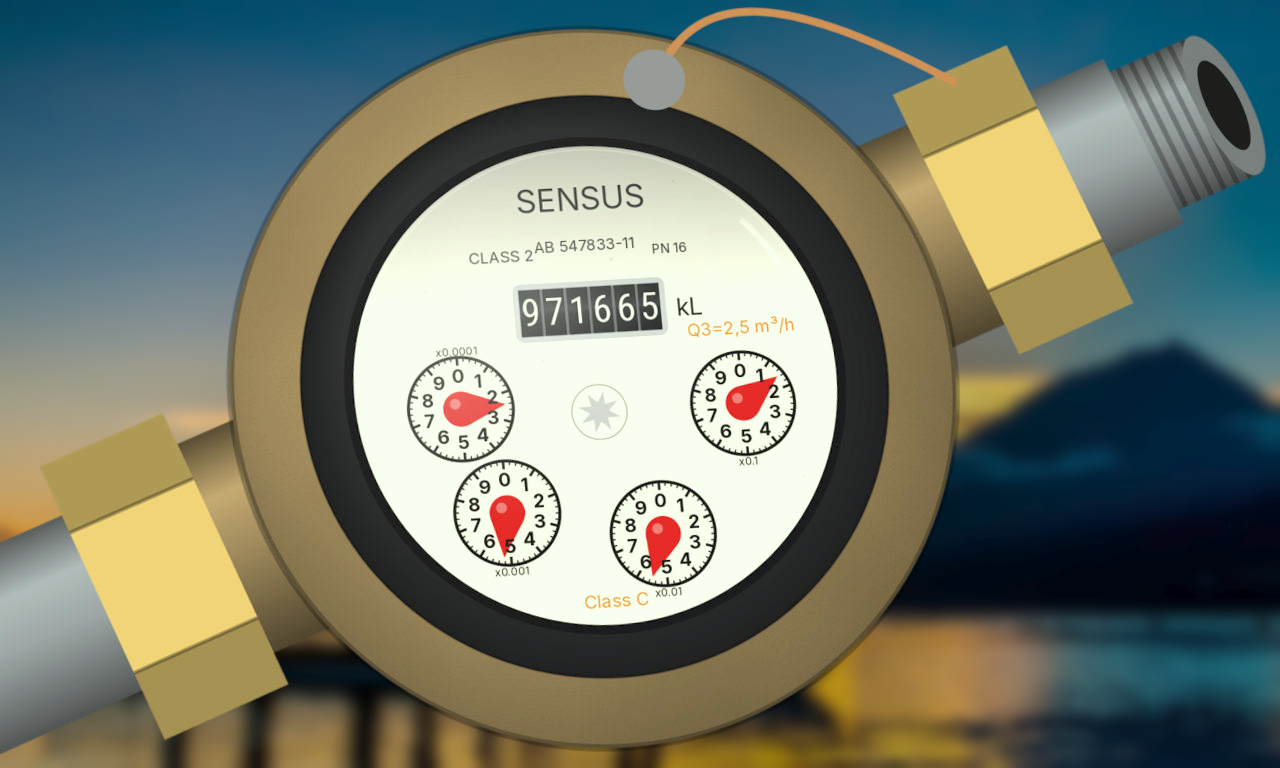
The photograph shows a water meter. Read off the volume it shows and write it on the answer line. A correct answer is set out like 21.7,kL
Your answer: 971665.1552,kL
